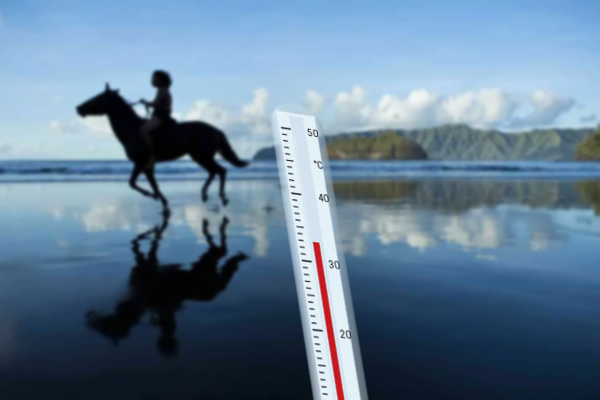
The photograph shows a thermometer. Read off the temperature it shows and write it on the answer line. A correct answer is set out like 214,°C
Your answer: 33,°C
